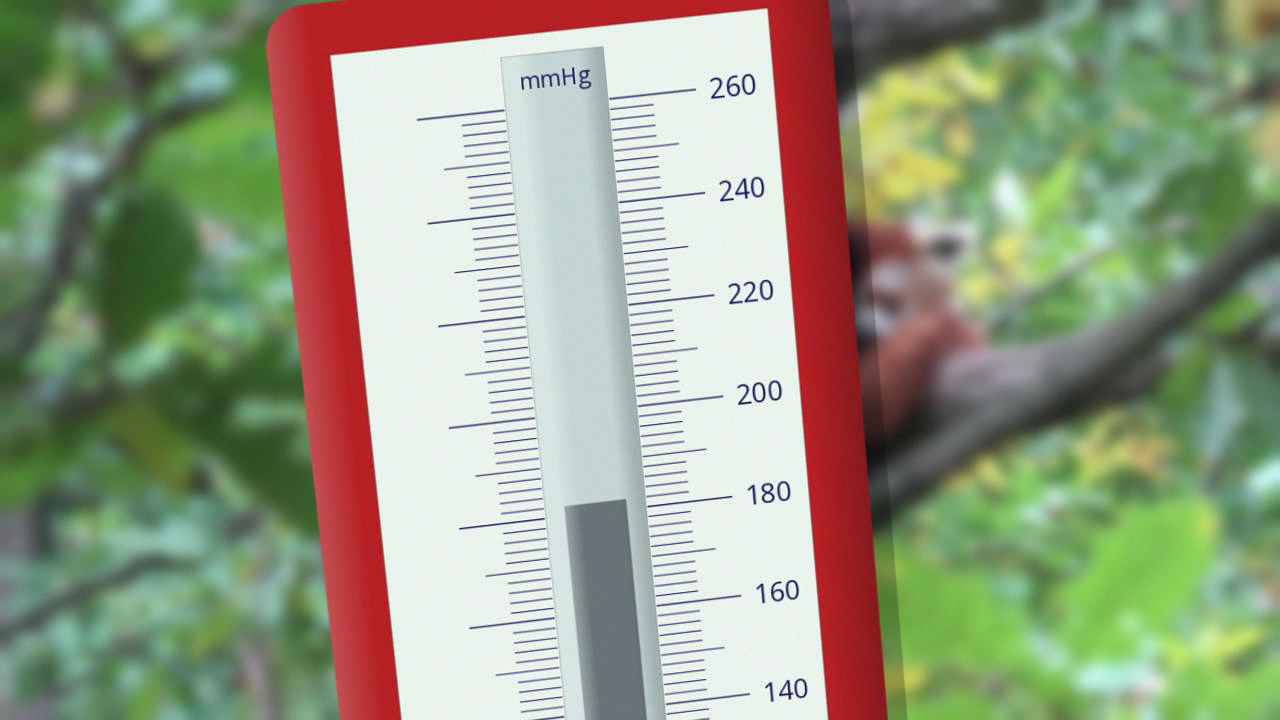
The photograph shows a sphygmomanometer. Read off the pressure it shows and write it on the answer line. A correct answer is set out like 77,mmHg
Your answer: 182,mmHg
